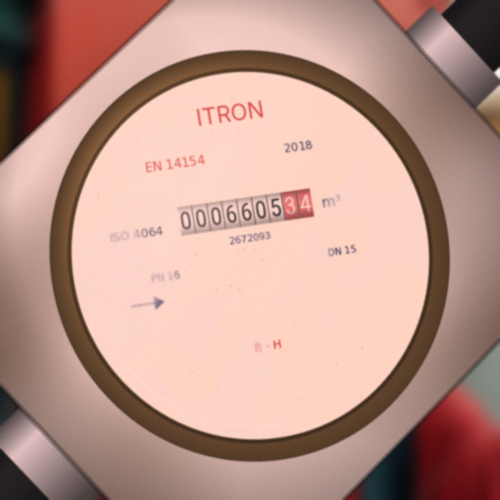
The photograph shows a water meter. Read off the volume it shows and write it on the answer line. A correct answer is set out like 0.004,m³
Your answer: 6605.34,m³
